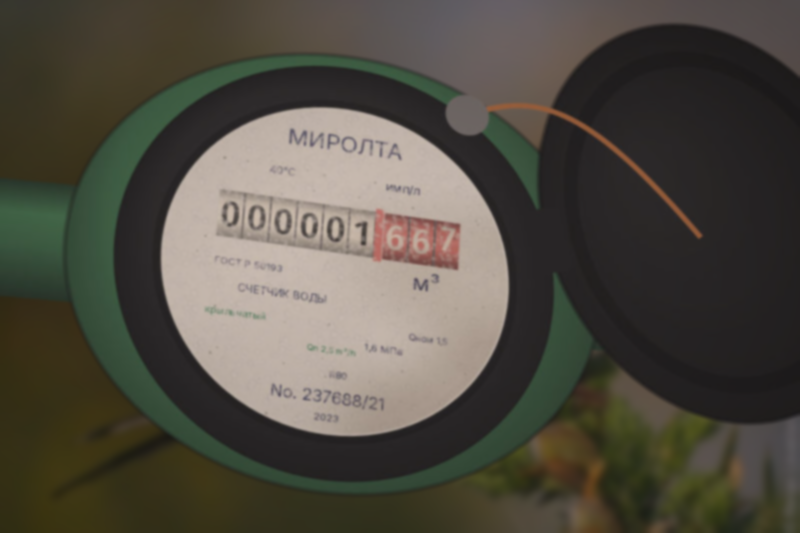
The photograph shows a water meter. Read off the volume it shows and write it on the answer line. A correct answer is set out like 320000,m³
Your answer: 1.667,m³
